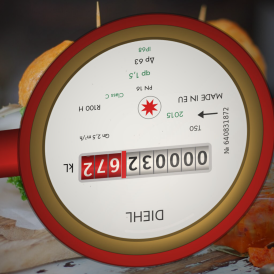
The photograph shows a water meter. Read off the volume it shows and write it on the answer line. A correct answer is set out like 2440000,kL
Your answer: 32.672,kL
